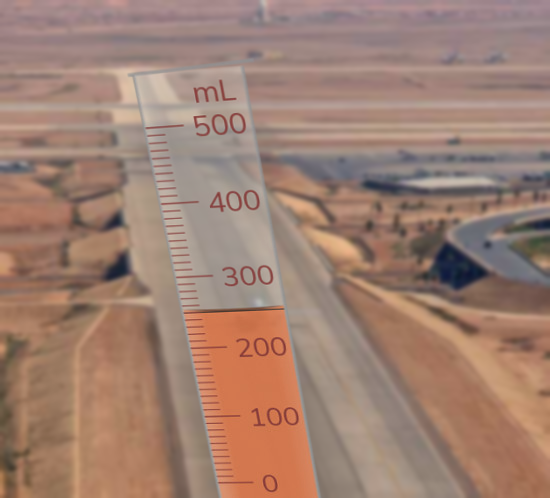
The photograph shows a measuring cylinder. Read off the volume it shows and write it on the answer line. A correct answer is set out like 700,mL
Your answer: 250,mL
